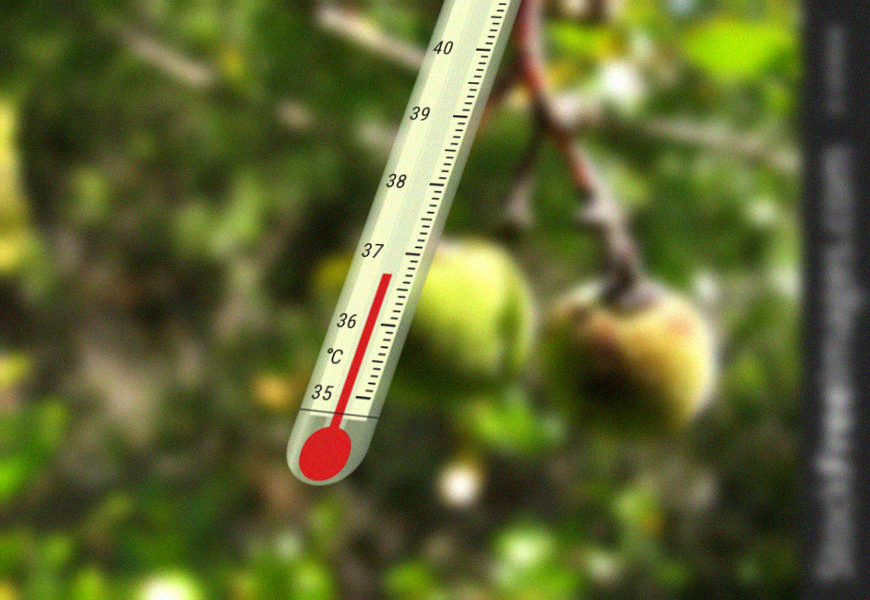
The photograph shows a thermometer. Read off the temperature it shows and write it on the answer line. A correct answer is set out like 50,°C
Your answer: 36.7,°C
